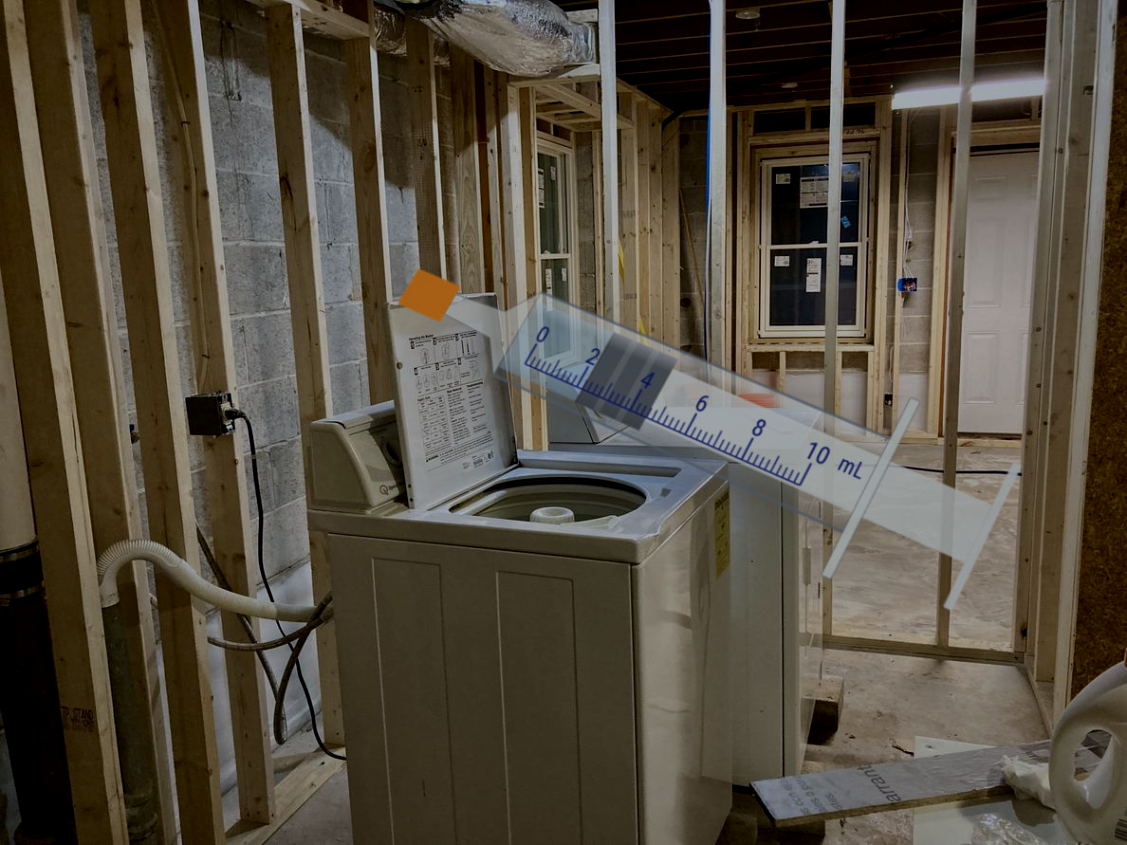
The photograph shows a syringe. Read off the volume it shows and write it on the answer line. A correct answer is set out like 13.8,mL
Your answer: 2.2,mL
